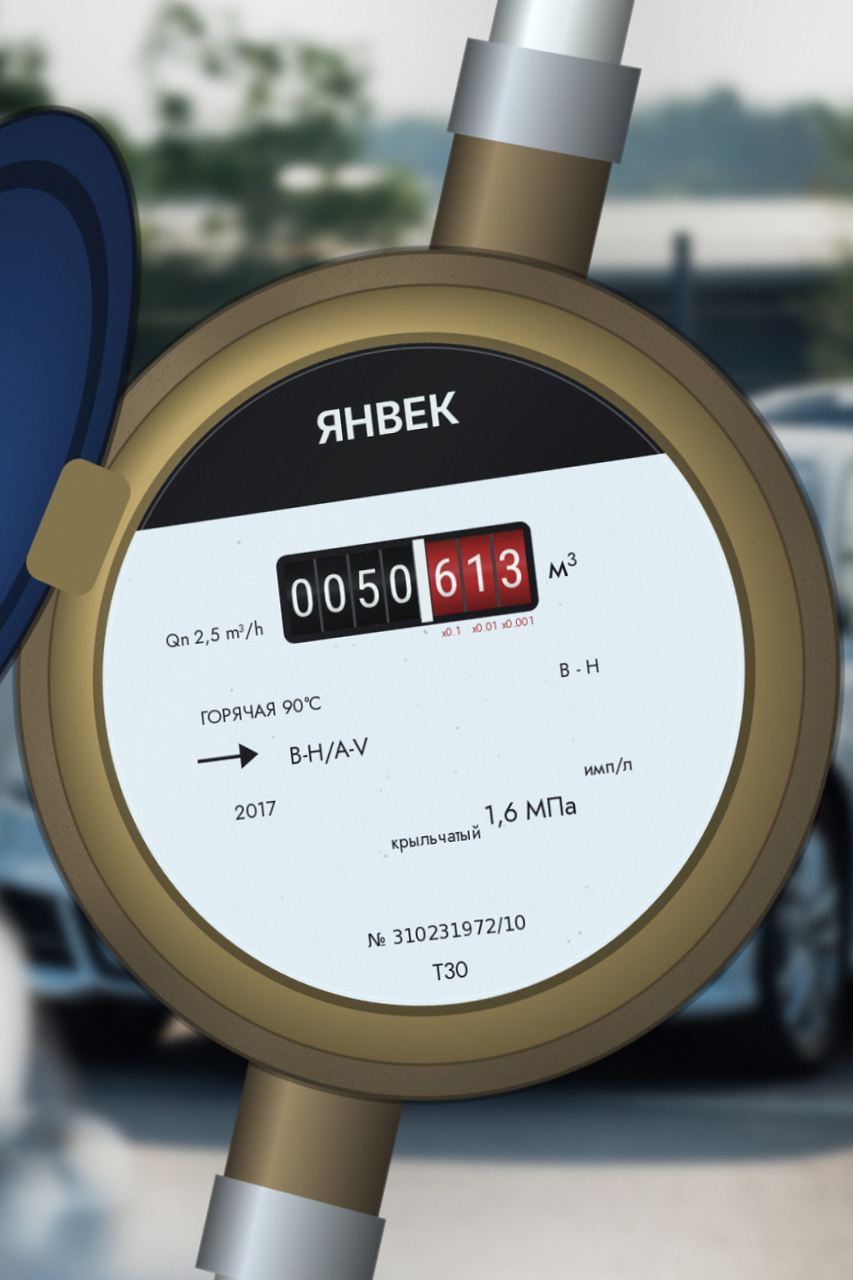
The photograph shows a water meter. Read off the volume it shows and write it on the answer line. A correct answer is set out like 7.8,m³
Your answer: 50.613,m³
